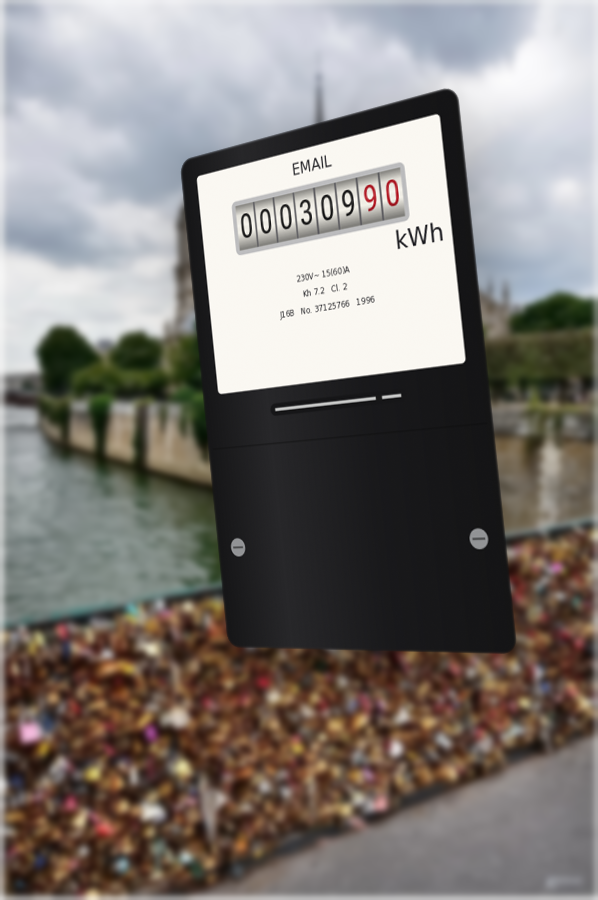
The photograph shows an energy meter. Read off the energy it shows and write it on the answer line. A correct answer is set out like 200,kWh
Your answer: 309.90,kWh
